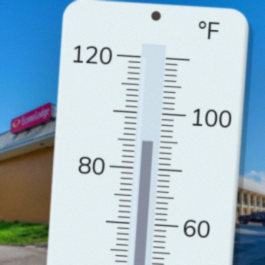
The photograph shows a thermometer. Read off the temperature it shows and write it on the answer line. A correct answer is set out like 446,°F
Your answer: 90,°F
